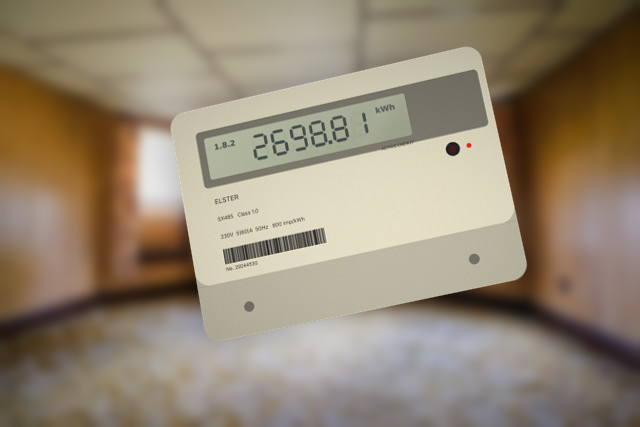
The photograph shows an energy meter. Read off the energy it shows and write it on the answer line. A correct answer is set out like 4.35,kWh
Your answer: 2698.81,kWh
